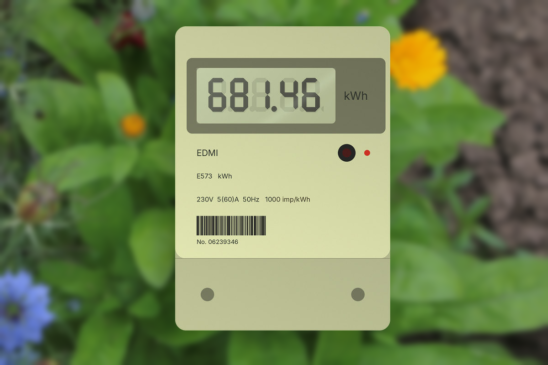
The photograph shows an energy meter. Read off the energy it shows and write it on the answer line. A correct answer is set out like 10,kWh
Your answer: 681.46,kWh
